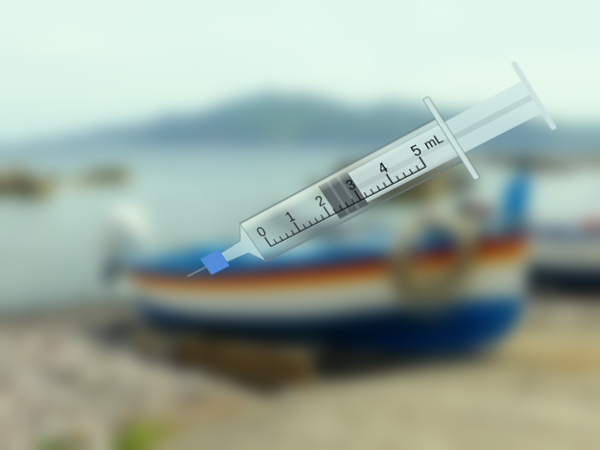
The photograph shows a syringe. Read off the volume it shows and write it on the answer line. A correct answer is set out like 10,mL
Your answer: 2.2,mL
